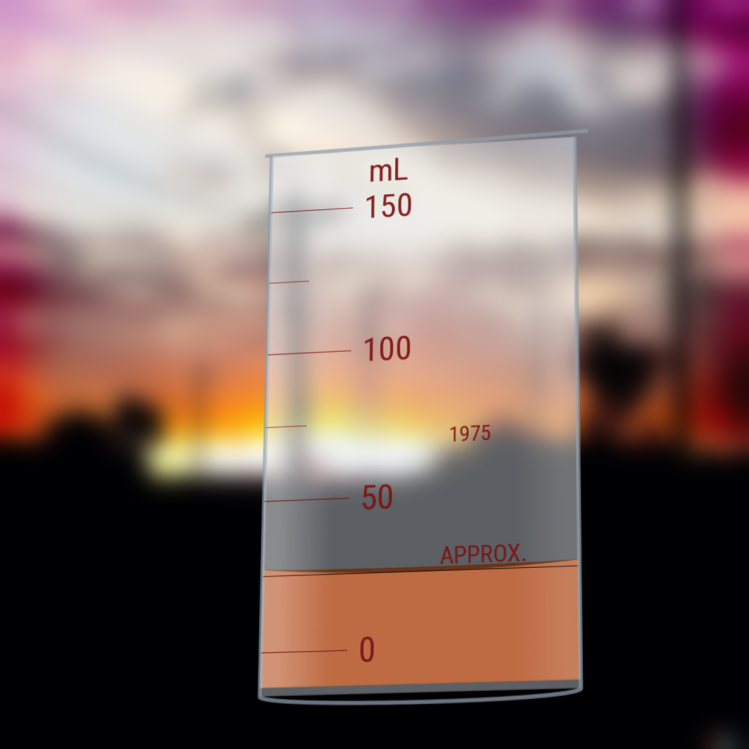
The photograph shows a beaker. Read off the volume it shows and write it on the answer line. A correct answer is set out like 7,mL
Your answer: 25,mL
